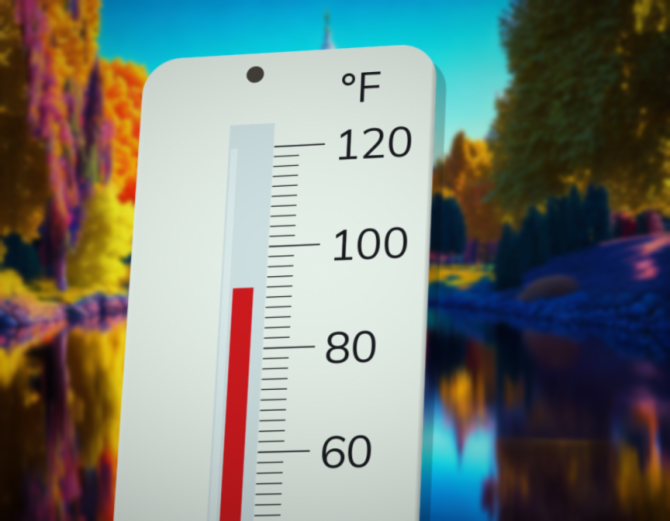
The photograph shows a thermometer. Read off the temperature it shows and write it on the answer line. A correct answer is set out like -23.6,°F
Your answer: 92,°F
